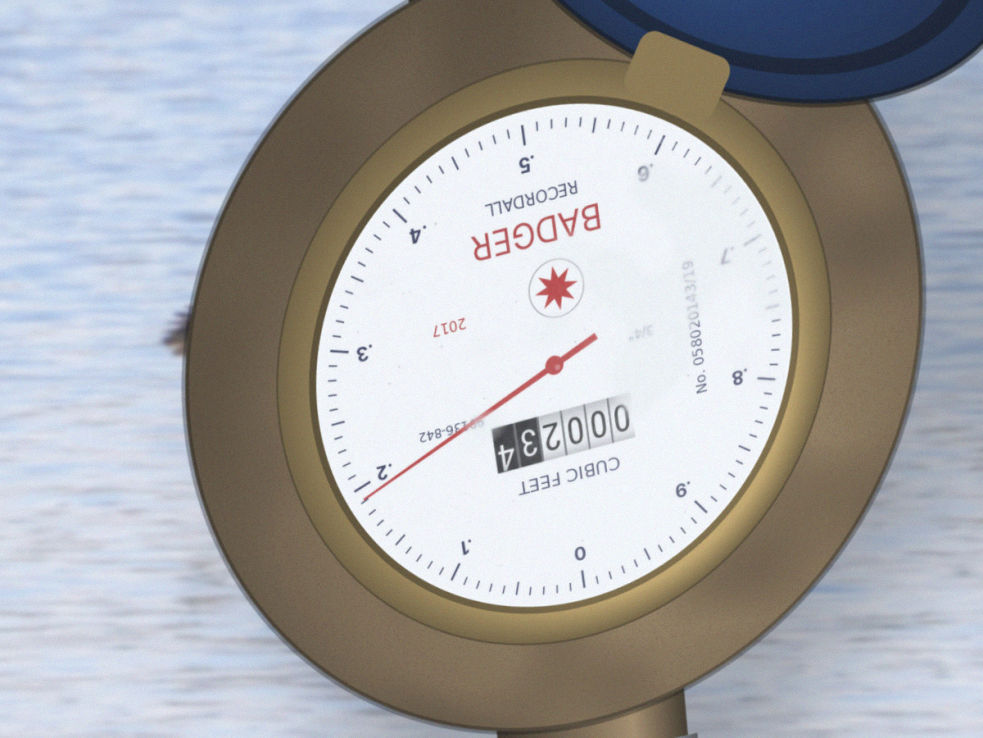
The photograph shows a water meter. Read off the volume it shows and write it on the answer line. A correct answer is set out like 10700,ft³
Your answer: 234.19,ft³
